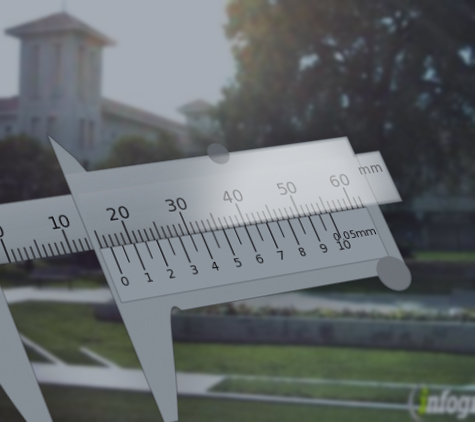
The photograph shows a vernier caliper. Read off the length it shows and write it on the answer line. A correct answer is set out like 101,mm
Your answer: 16.5,mm
